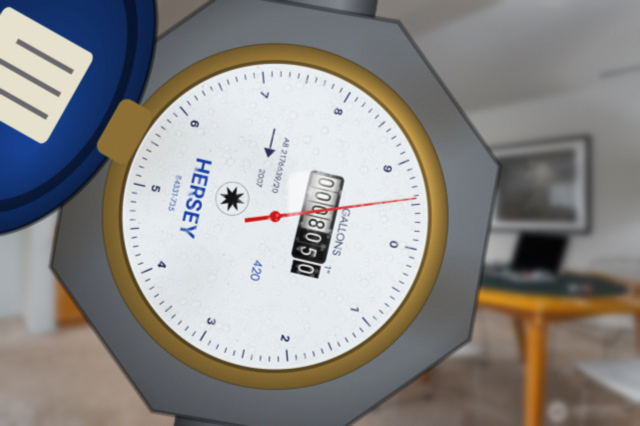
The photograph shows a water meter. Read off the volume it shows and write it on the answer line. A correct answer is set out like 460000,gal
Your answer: 8049.4,gal
